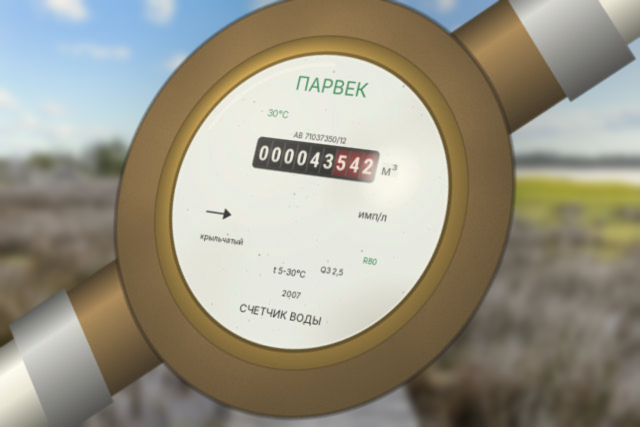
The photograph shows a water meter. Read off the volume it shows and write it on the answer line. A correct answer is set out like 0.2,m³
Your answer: 43.542,m³
